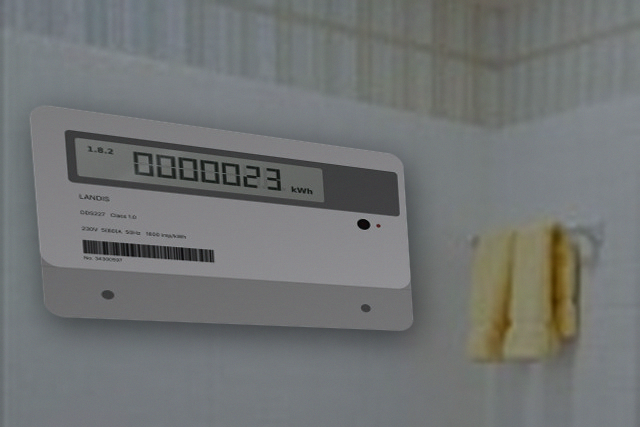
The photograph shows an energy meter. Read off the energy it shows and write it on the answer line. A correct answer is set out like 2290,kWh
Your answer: 23,kWh
